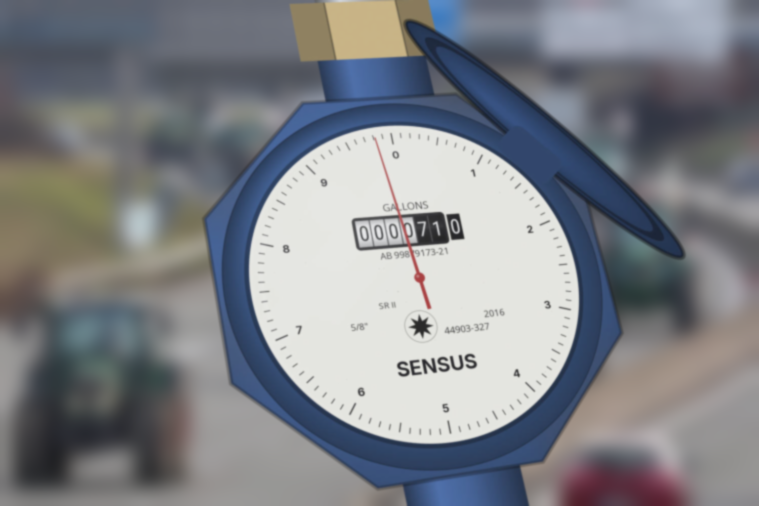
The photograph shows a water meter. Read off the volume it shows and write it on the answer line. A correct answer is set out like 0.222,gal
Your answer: 709.8,gal
